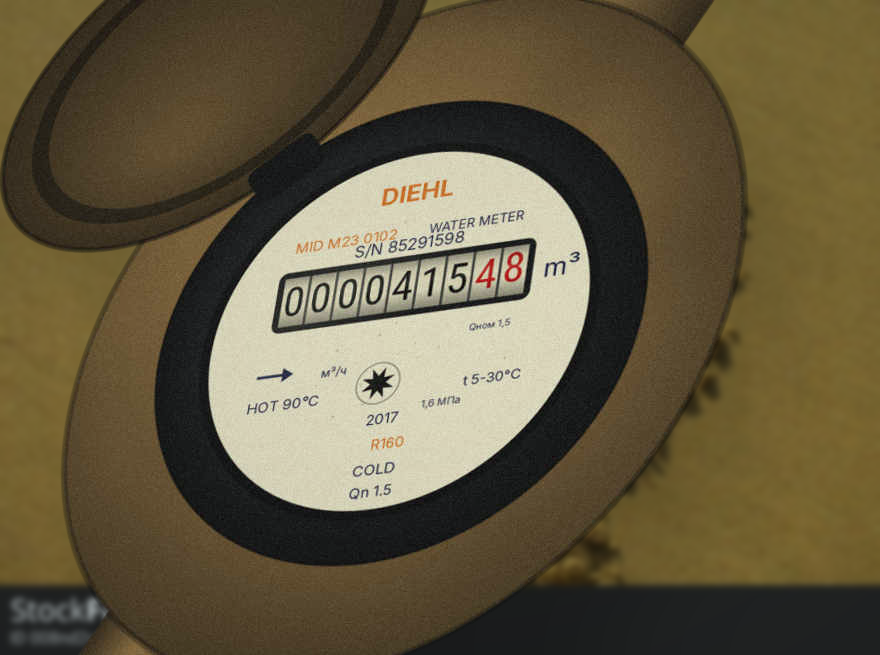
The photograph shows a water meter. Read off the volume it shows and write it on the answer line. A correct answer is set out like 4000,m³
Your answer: 415.48,m³
